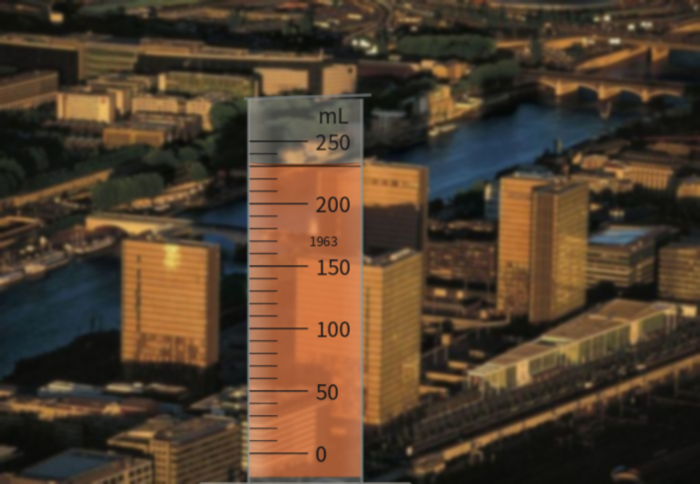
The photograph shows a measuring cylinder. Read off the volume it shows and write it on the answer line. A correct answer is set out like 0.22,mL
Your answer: 230,mL
